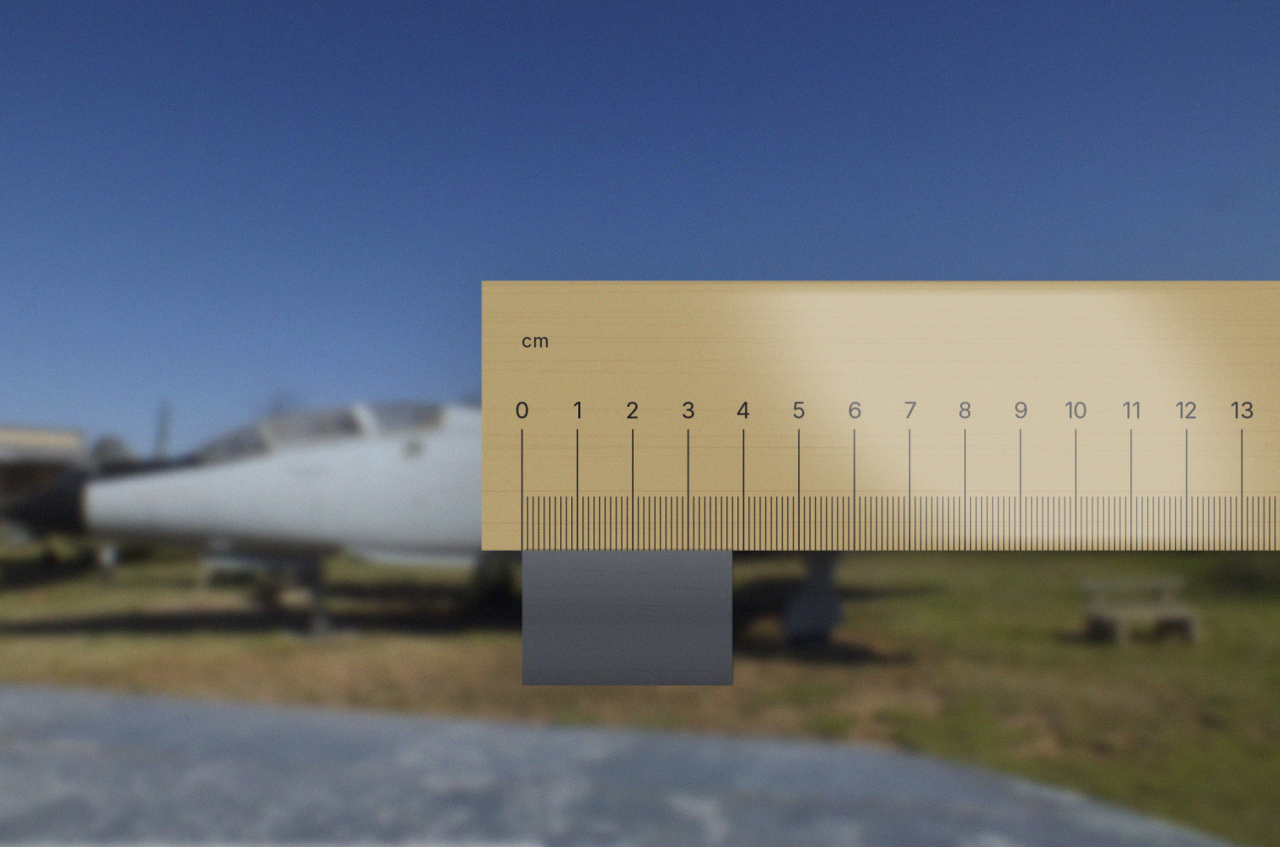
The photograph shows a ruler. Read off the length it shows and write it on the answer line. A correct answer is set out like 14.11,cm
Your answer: 3.8,cm
